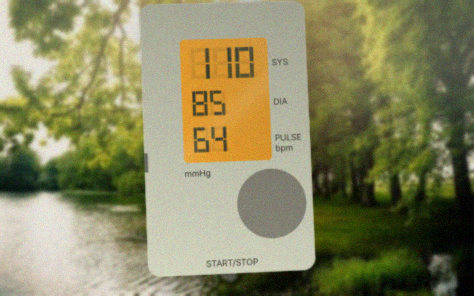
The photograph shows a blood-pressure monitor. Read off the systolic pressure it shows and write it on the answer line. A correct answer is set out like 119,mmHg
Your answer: 110,mmHg
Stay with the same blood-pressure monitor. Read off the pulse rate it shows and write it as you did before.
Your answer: 64,bpm
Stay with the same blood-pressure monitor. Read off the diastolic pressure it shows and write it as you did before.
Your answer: 85,mmHg
